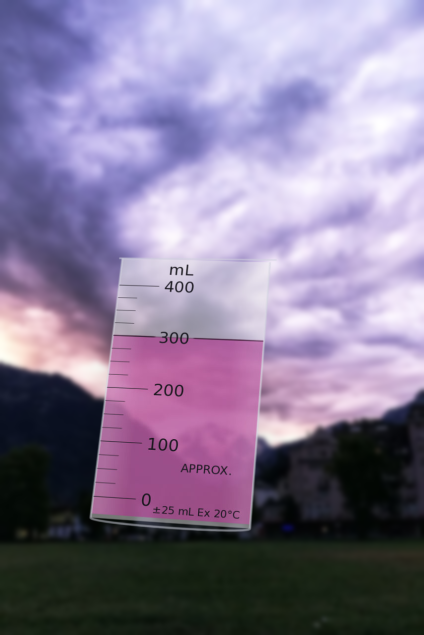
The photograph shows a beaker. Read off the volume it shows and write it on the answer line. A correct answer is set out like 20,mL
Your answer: 300,mL
